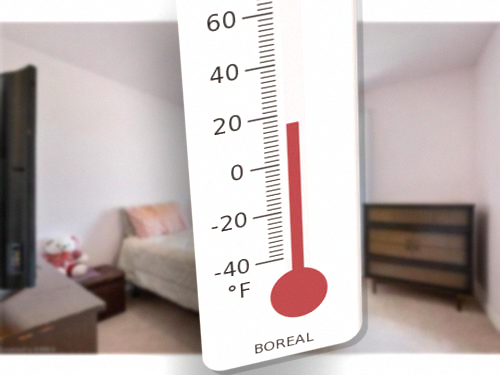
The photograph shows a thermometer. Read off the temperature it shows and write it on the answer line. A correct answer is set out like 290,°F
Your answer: 16,°F
